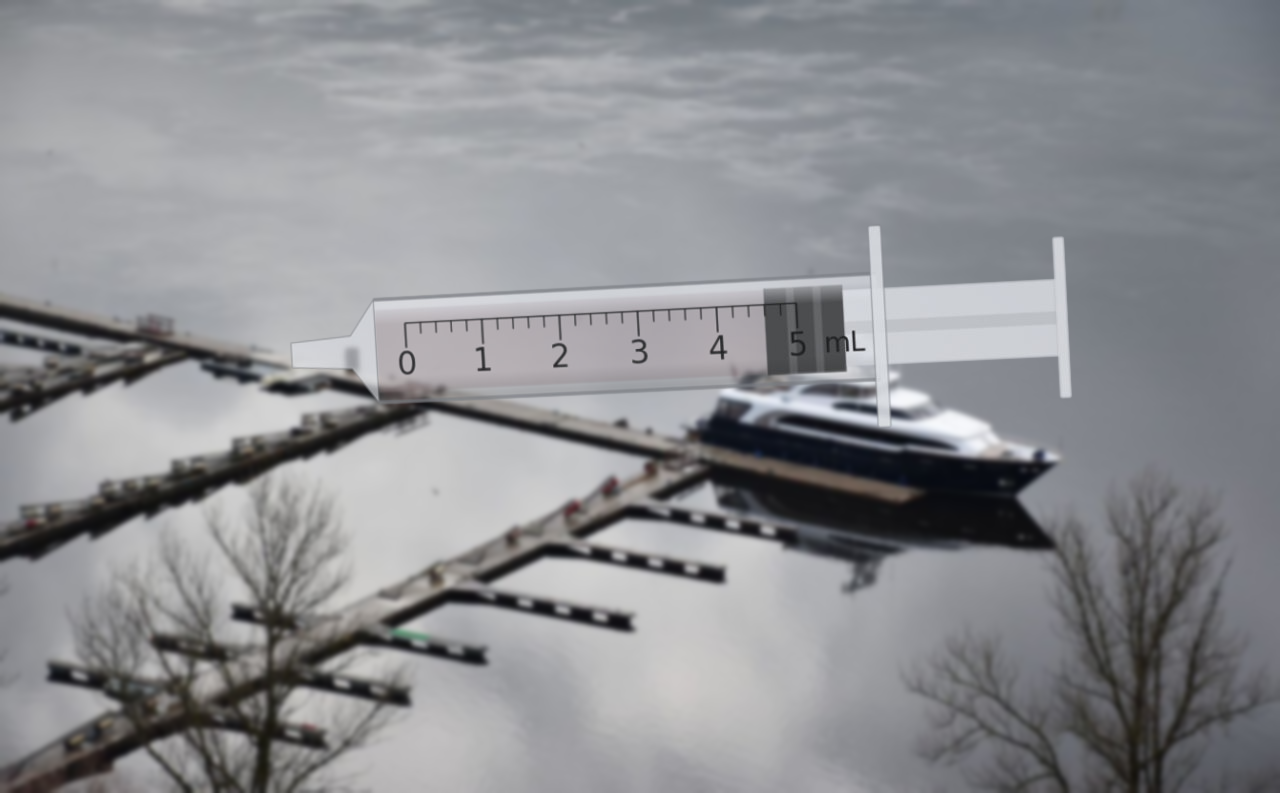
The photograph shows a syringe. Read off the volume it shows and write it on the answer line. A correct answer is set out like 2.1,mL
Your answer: 4.6,mL
